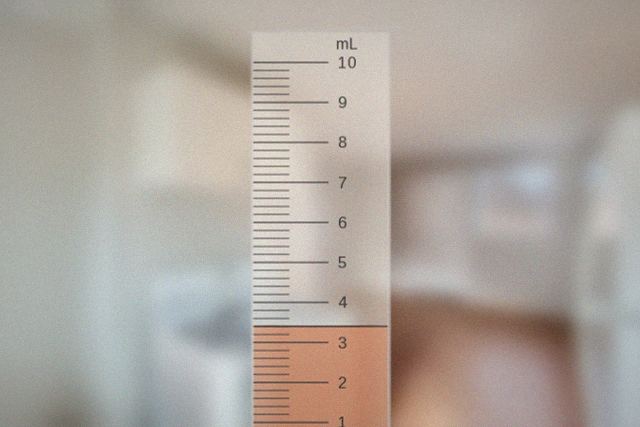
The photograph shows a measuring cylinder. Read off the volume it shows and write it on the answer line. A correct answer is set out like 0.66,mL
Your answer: 3.4,mL
